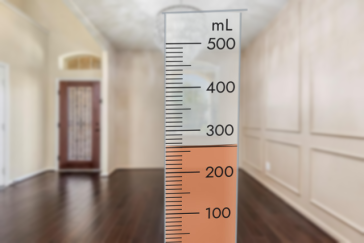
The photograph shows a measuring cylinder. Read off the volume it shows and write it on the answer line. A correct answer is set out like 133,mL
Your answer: 260,mL
